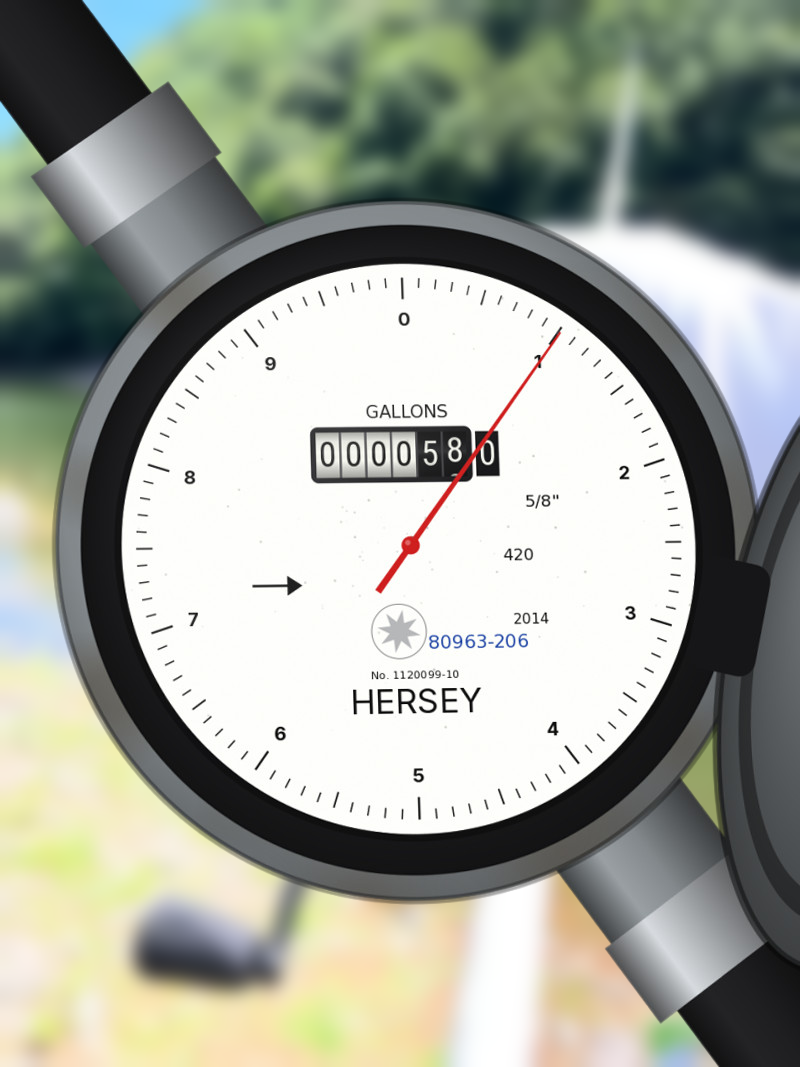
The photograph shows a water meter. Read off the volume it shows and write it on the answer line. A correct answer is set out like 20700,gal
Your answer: 581.0,gal
